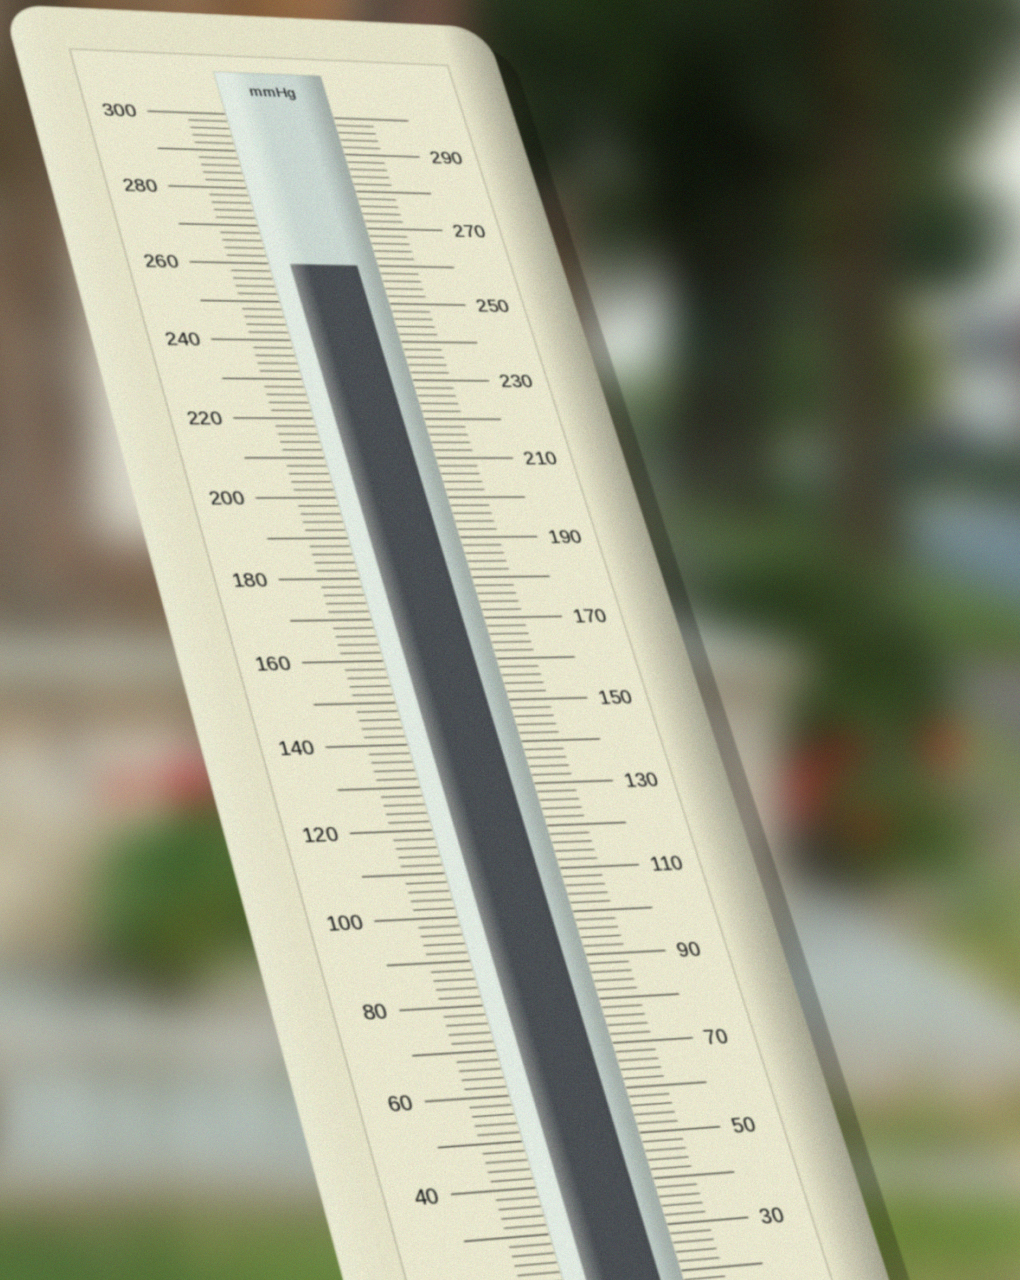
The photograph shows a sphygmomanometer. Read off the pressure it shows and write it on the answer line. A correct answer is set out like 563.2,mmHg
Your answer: 260,mmHg
